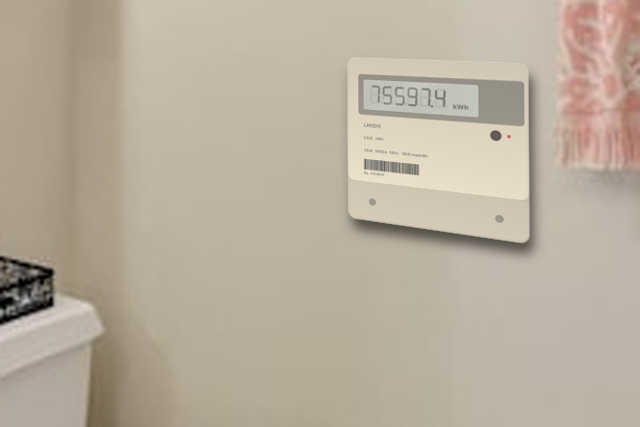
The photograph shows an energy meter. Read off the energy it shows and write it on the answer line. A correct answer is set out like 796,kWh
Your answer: 75597.4,kWh
